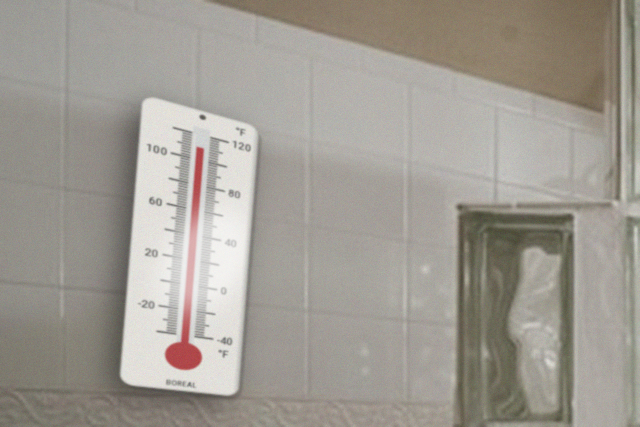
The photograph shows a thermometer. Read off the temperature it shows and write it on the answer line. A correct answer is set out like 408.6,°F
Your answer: 110,°F
